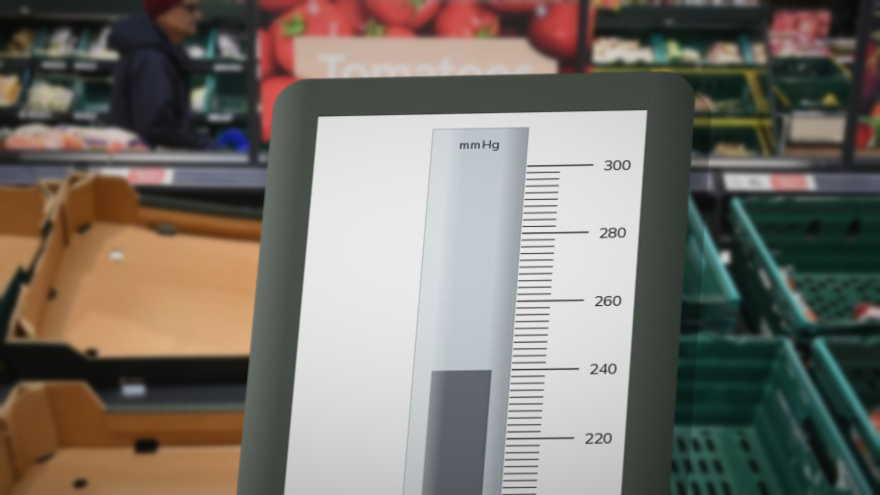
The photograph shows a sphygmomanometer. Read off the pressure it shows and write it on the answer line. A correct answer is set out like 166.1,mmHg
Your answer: 240,mmHg
